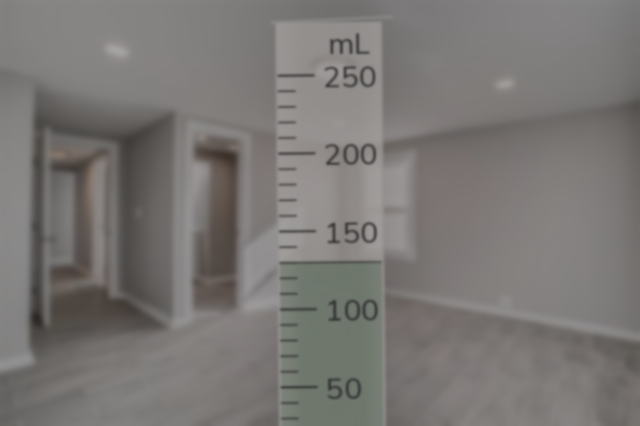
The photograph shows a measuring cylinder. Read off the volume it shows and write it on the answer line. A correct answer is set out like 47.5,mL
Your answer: 130,mL
